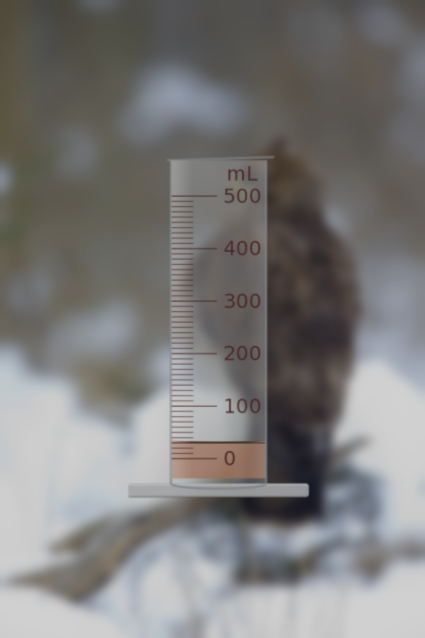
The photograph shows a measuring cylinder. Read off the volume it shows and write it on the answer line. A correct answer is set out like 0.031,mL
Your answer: 30,mL
